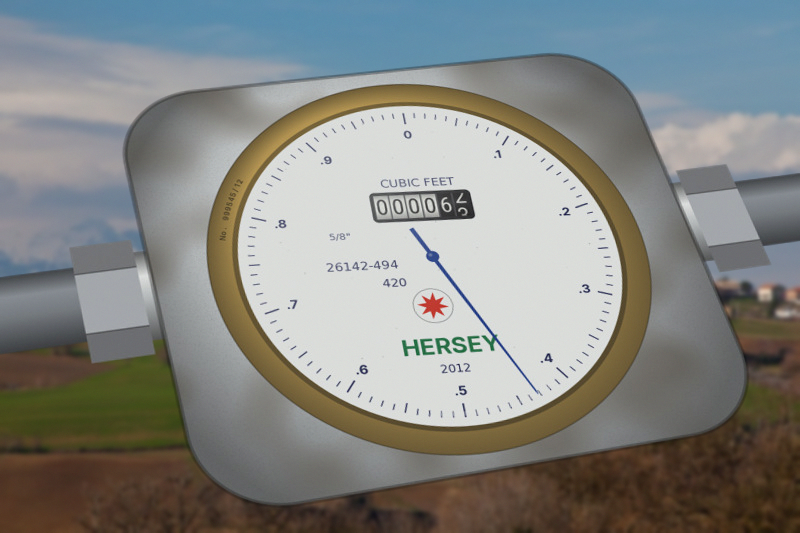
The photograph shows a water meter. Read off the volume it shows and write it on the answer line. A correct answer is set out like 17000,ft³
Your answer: 62.43,ft³
